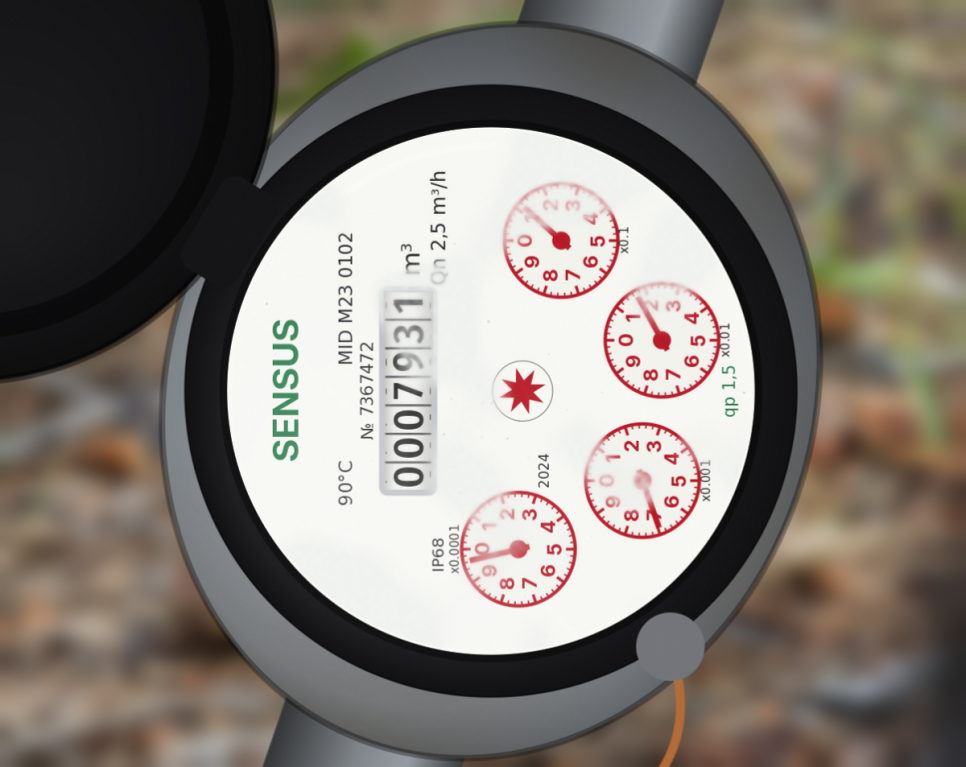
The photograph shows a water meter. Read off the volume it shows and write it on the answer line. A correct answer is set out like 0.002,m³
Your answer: 7931.1169,m³
